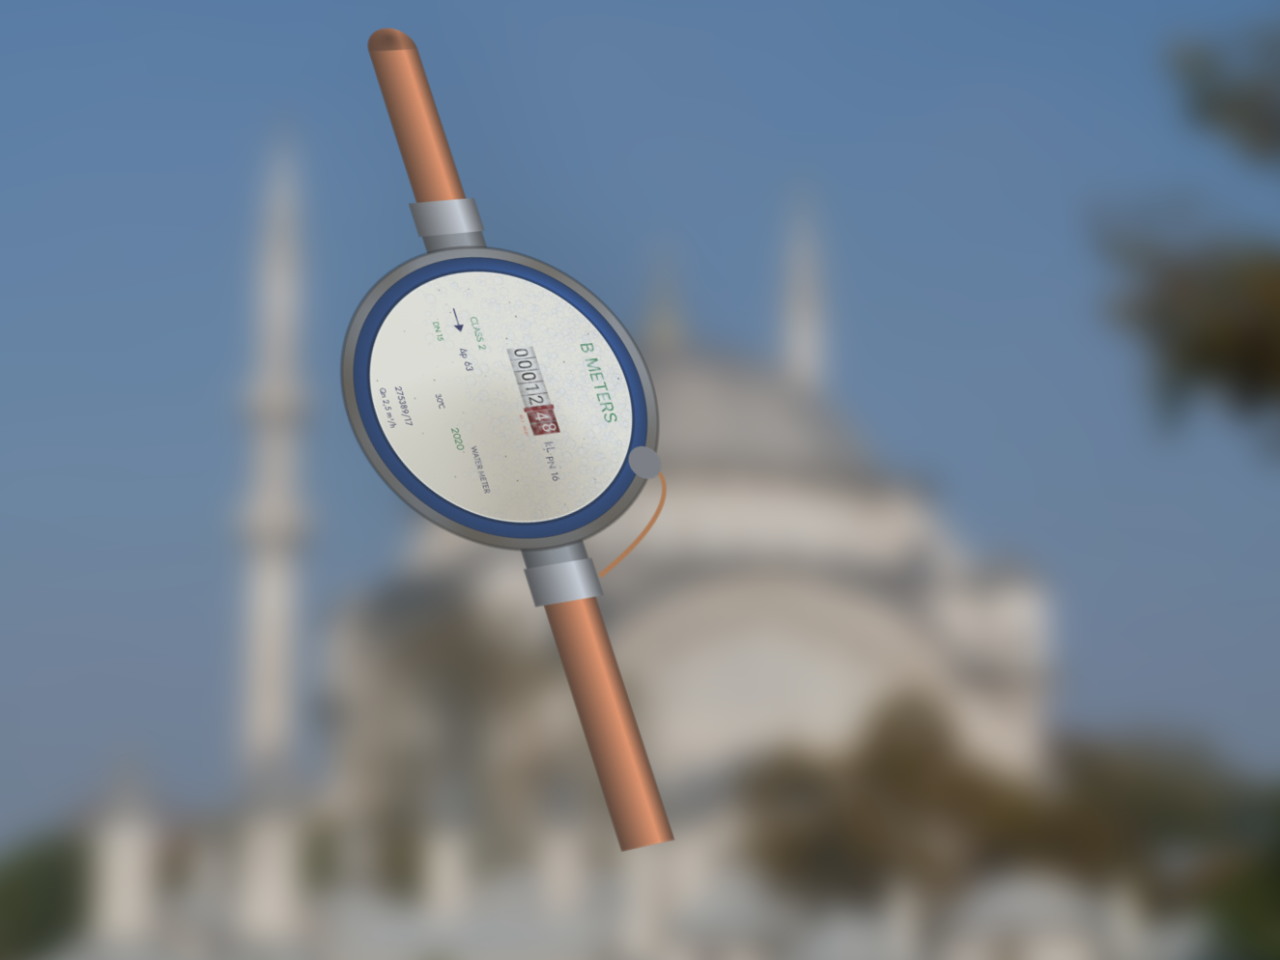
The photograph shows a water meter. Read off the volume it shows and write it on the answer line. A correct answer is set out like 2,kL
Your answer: 12.48,kL
